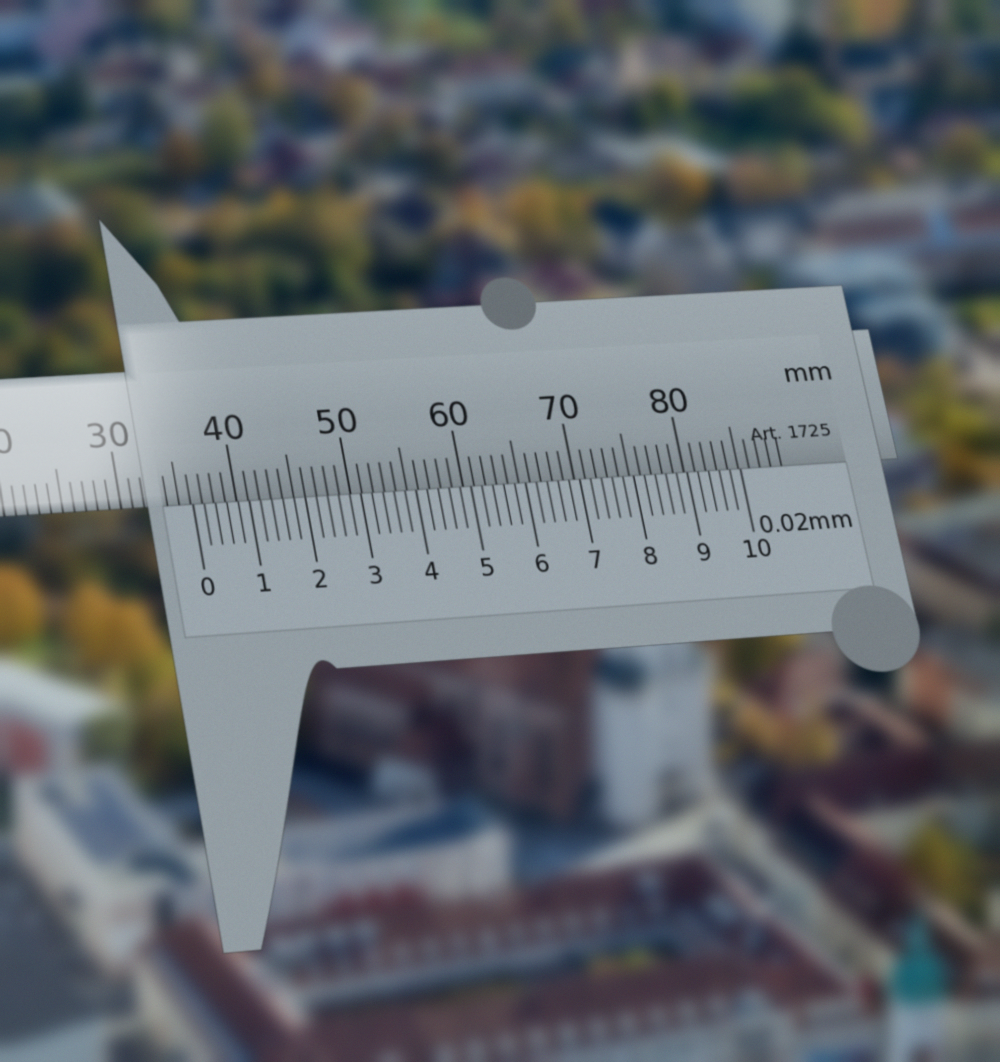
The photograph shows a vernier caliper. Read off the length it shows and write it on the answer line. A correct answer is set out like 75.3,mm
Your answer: 36.2,mm
